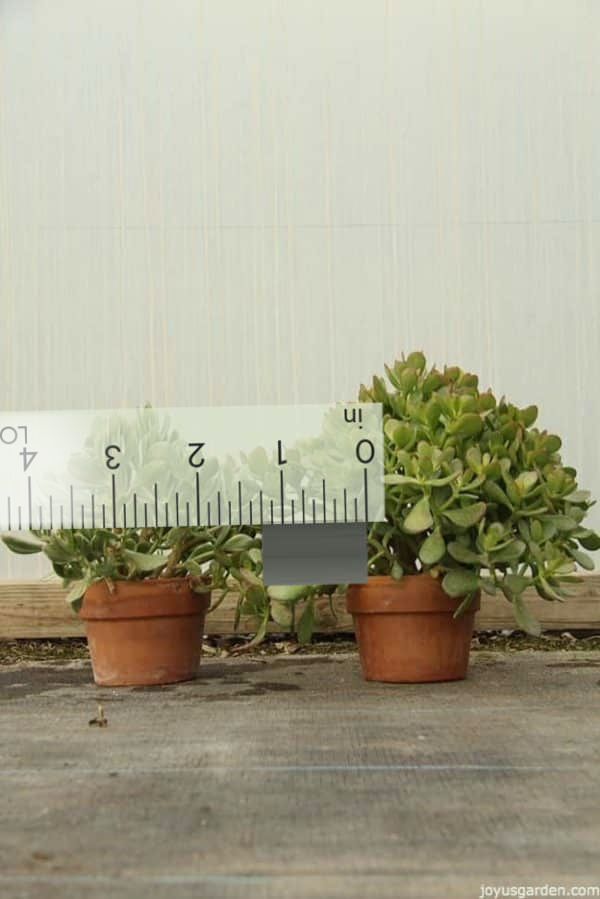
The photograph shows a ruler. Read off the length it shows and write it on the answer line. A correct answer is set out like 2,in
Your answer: 1.25,in
